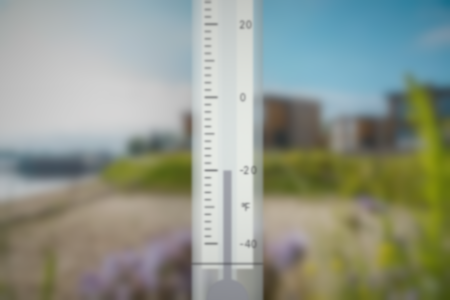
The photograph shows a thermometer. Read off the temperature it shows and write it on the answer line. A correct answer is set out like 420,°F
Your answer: -20,°F
